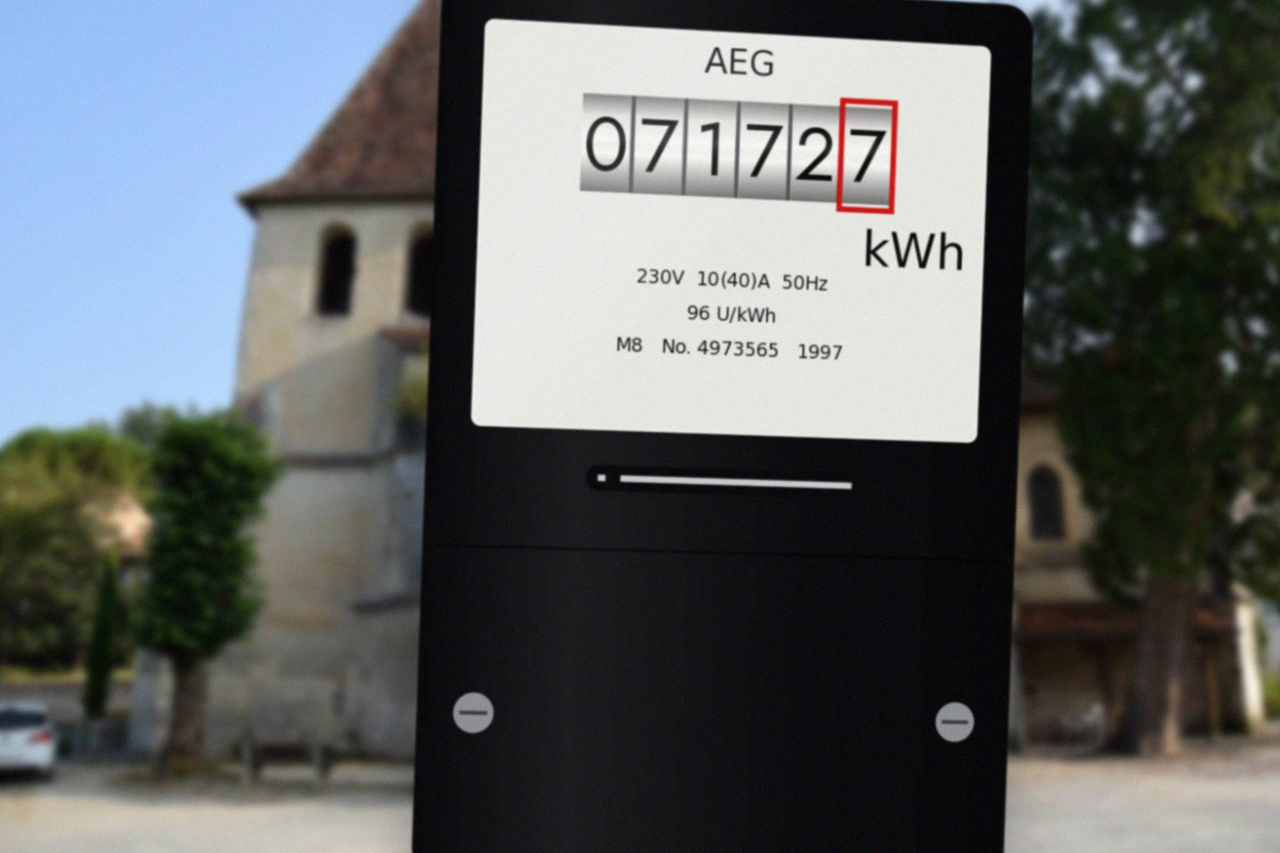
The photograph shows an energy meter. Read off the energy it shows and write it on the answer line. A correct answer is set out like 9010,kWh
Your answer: 7172.7,kWh
